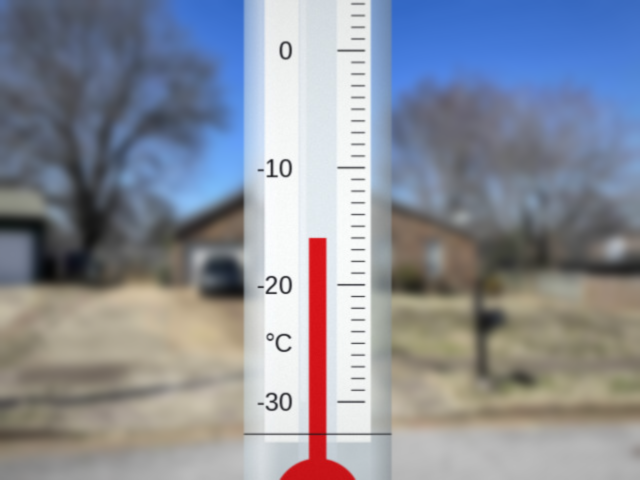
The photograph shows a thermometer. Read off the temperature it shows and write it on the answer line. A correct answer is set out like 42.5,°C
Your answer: -16,°C
